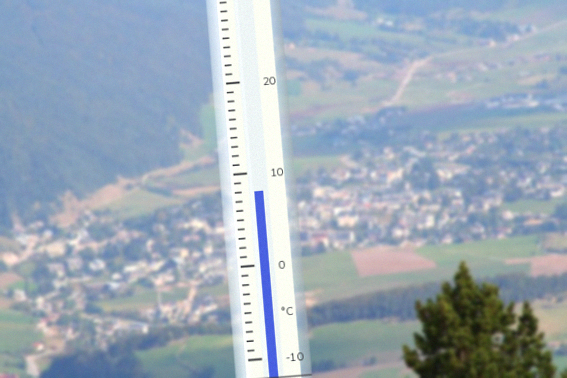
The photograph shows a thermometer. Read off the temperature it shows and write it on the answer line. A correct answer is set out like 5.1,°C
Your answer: 8,°C
